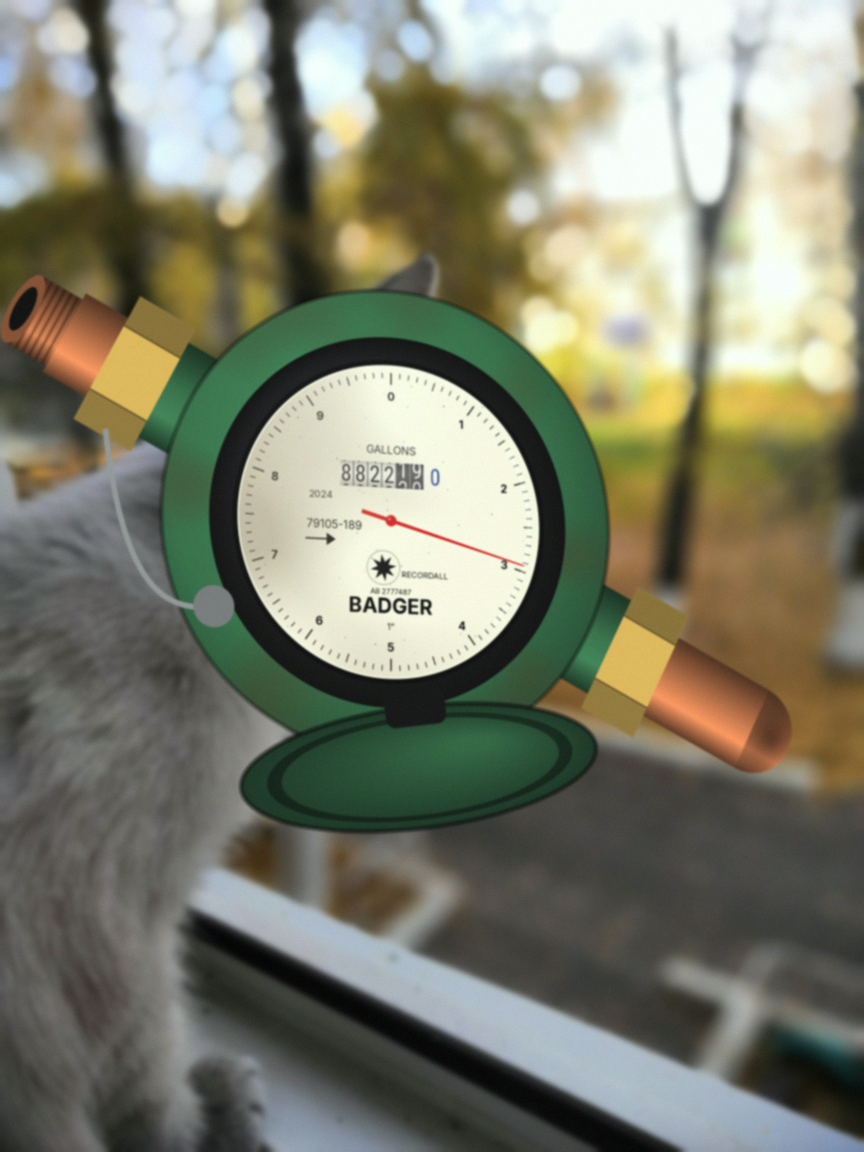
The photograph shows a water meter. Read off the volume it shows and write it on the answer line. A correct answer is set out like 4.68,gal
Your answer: 8822192.9,gal
